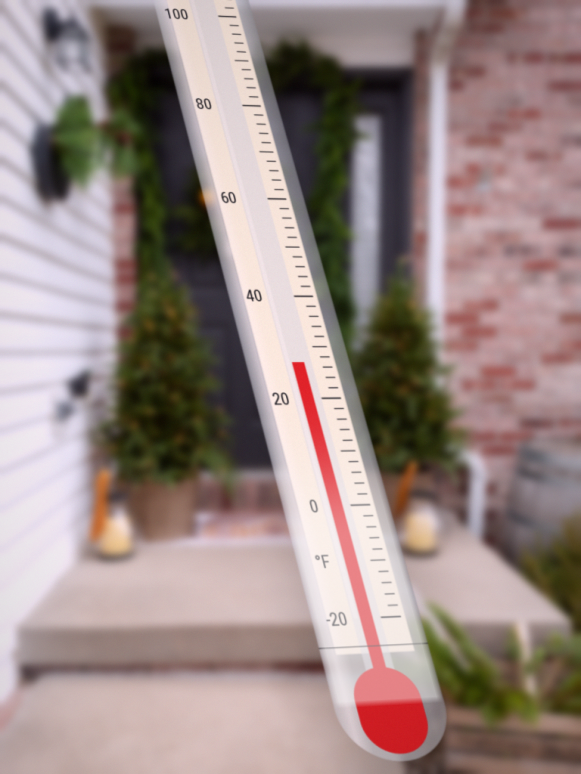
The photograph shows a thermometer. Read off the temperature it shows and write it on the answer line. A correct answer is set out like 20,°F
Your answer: 27,°F
